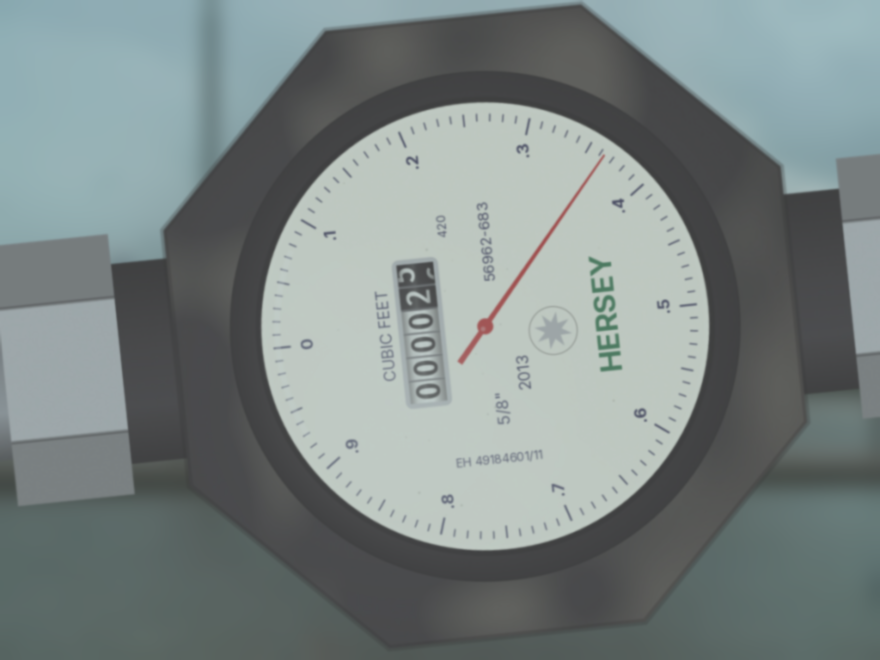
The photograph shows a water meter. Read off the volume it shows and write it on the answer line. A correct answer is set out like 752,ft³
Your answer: 25.36,ft³
